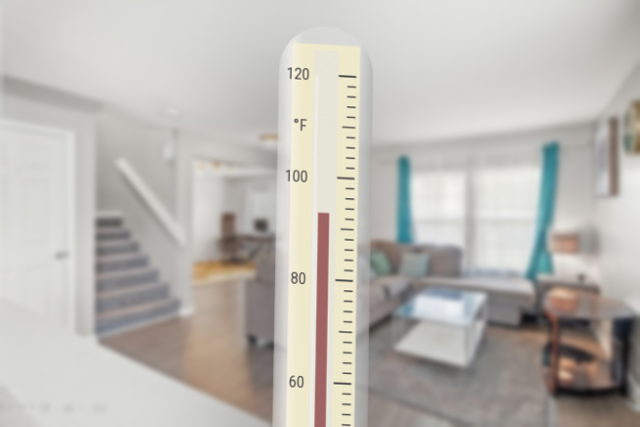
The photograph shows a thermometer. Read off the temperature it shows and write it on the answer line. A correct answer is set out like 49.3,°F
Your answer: 93,°F
